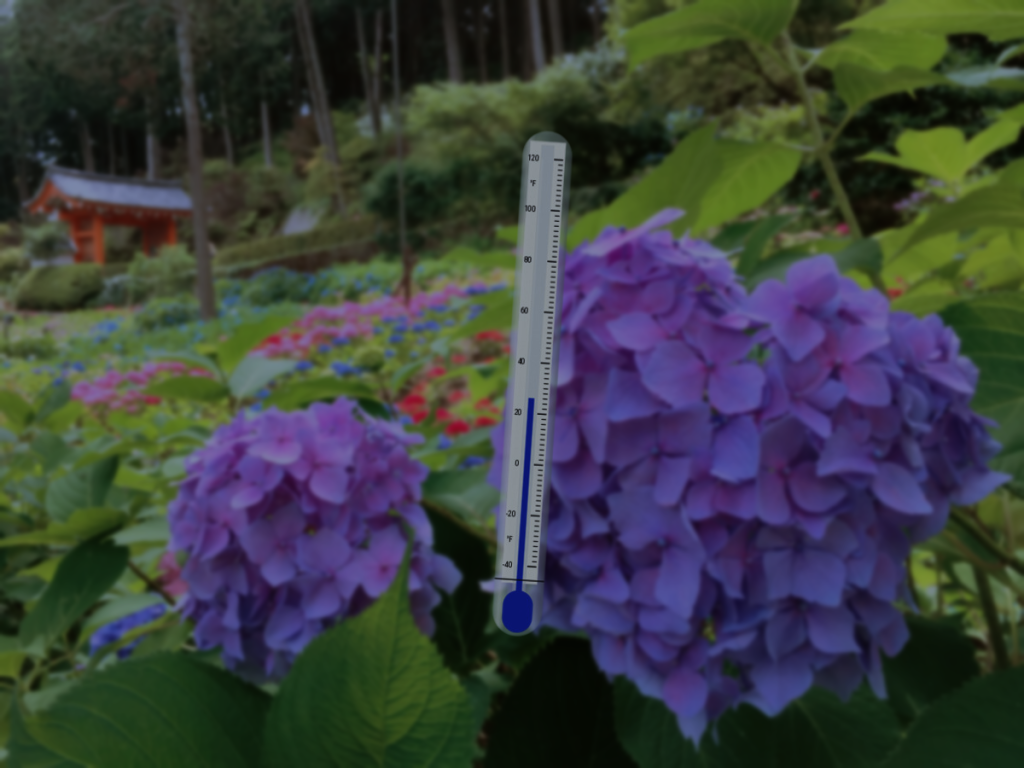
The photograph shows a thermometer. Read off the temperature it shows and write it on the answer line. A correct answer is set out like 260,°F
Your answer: 26,°F
